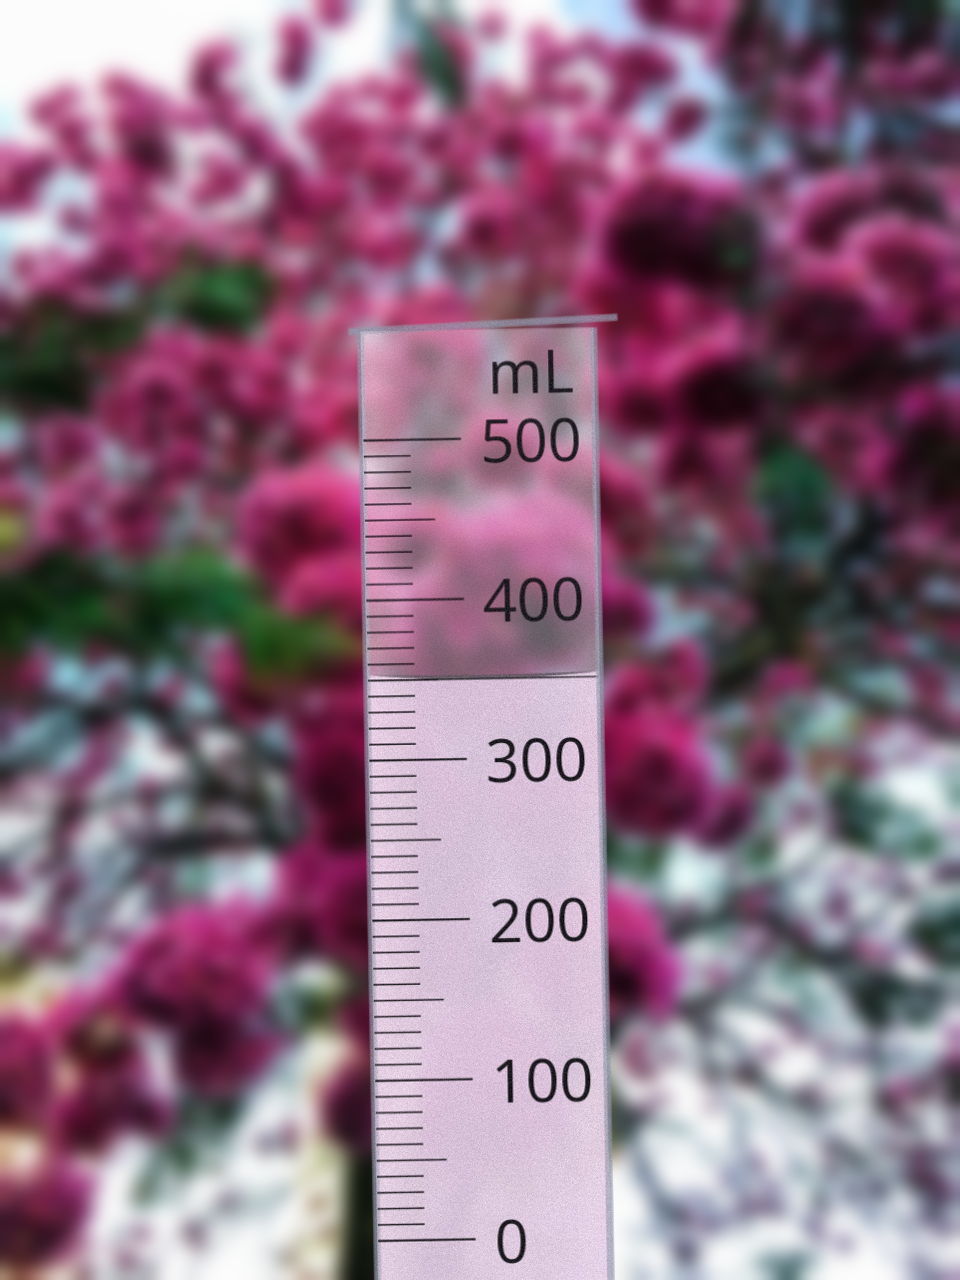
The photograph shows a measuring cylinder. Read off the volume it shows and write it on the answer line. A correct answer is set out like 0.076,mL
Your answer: 350,mL
